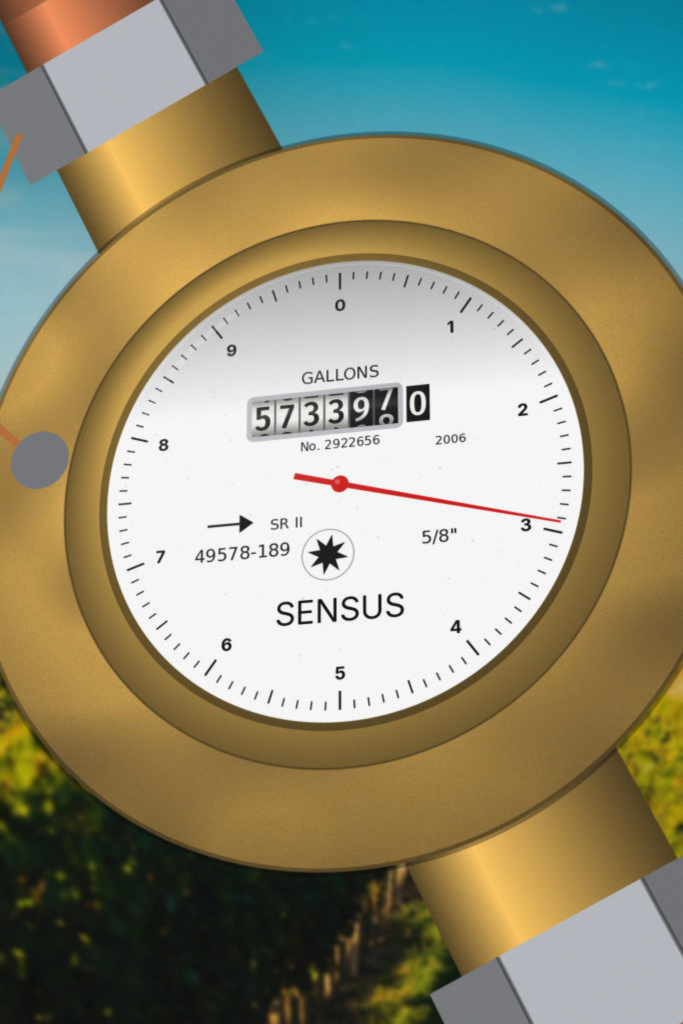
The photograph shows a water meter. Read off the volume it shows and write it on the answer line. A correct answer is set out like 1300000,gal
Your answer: 5733972.9,gal
